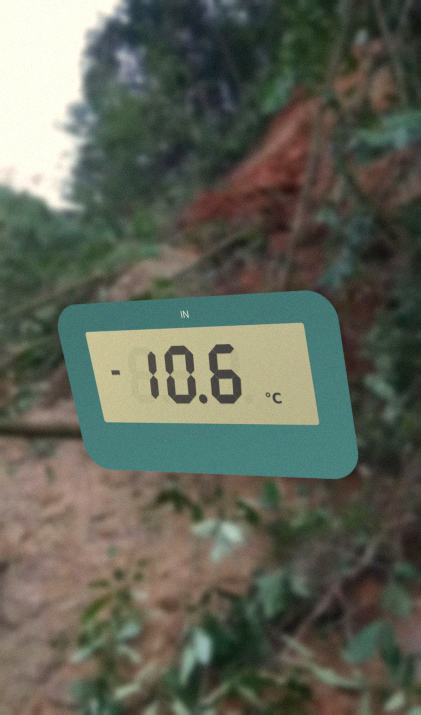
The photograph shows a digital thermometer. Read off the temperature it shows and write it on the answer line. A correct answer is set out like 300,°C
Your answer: -10.6,°C
